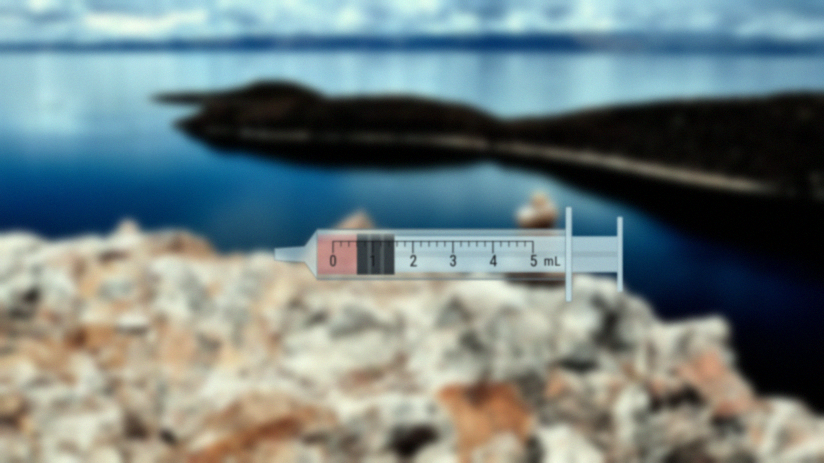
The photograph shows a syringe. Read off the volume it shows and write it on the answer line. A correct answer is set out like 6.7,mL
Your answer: 0.6,mL
